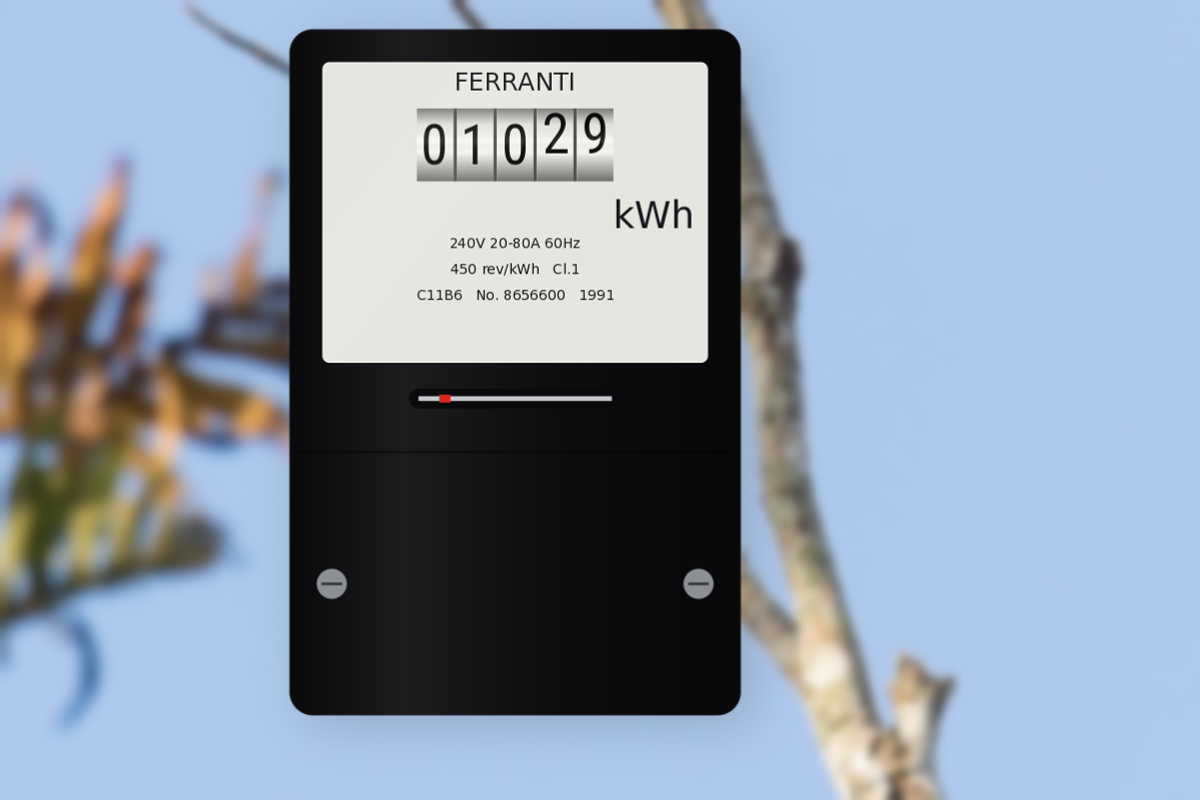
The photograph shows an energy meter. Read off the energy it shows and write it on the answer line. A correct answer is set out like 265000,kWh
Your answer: 1029,kWh
